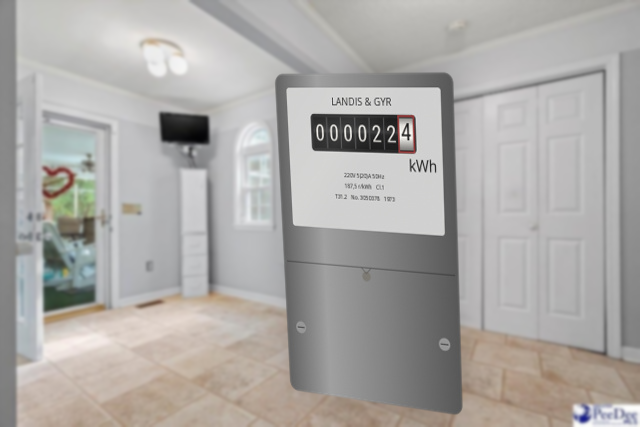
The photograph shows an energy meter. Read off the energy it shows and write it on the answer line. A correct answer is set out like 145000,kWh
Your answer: 22.4,kWh
